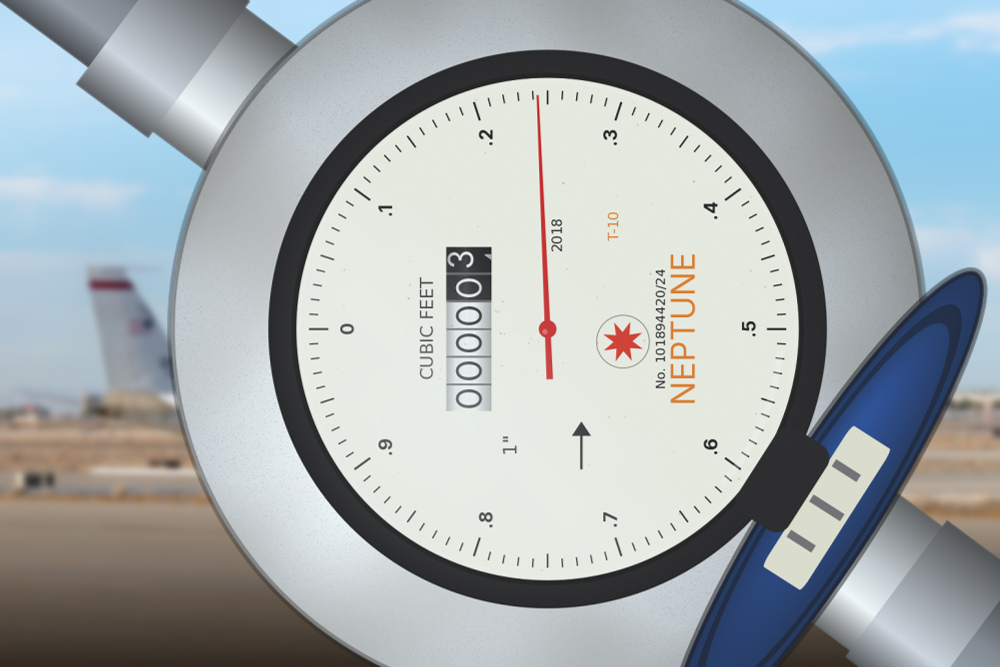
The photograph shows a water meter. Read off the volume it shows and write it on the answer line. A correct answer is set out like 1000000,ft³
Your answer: 3.24,ft³
